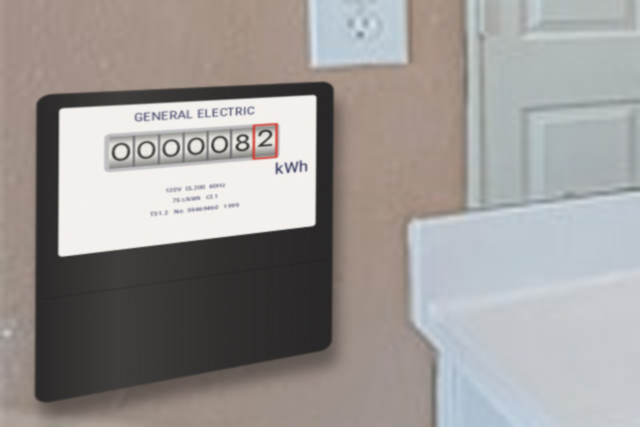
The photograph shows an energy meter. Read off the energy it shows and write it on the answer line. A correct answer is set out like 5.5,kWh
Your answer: 8.2,kWh
